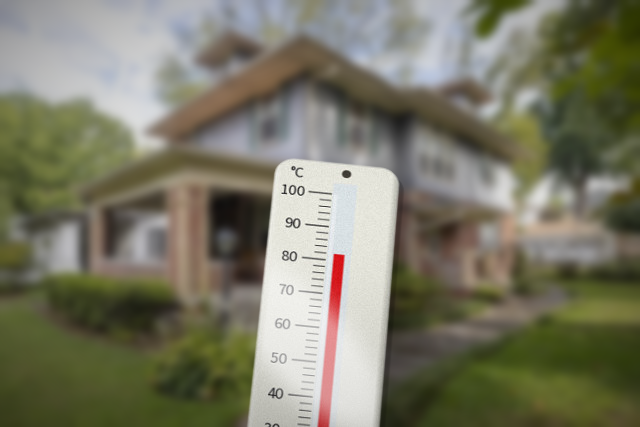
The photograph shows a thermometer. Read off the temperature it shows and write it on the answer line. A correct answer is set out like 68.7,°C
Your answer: 82,°C
